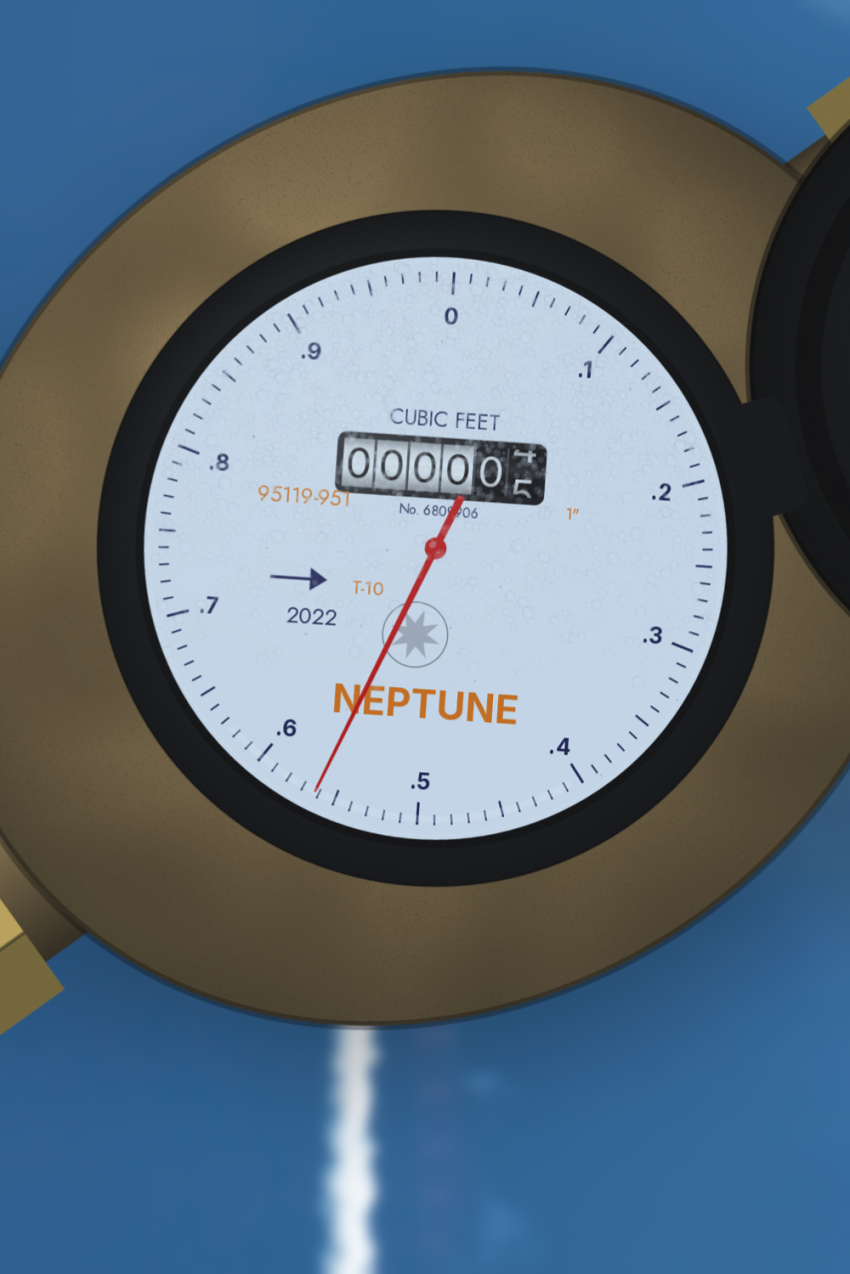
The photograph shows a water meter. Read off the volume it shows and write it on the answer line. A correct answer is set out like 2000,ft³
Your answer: 4.56,ft³
